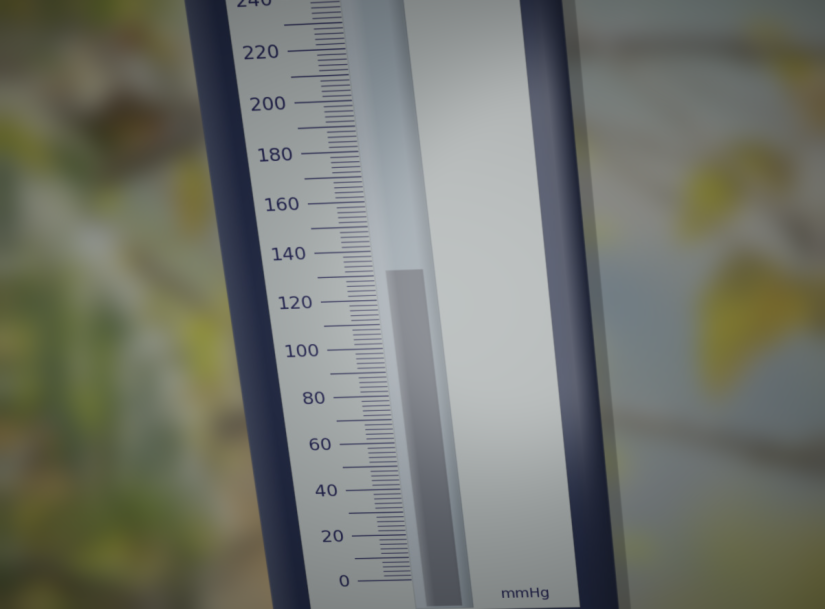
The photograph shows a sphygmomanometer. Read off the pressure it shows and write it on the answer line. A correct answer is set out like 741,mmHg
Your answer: 132,mmHg
